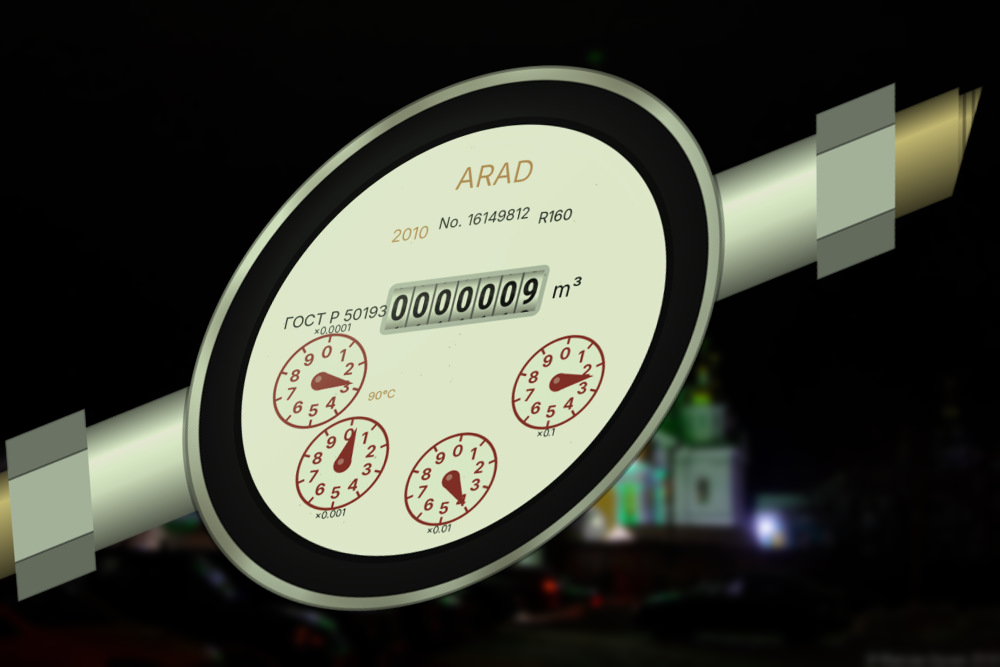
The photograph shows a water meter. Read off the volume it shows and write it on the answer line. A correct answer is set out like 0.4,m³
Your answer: 9.2402,m³
